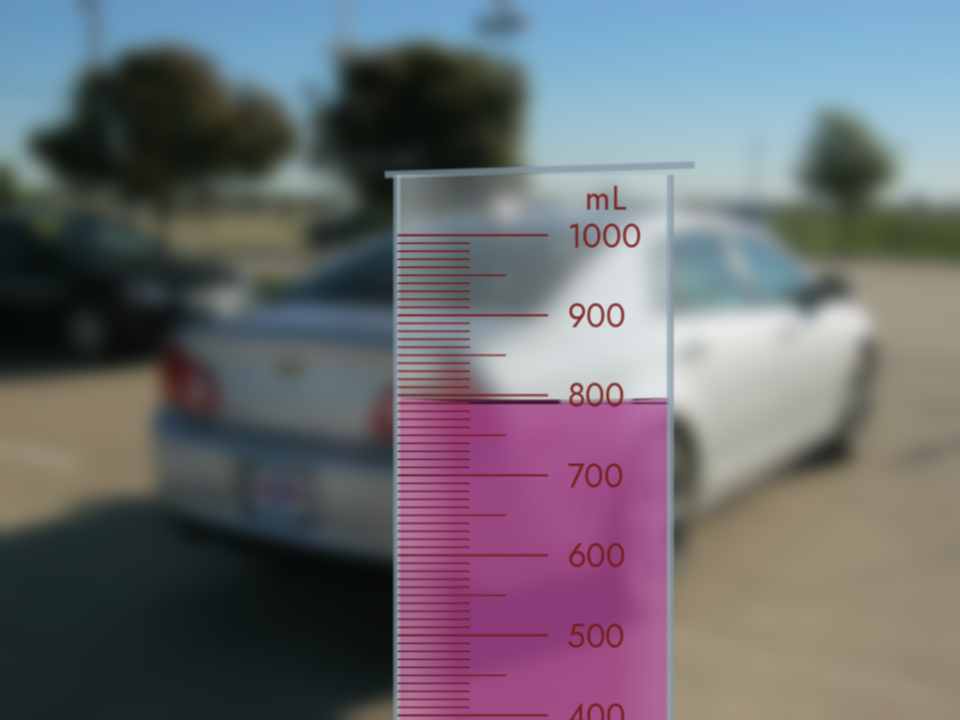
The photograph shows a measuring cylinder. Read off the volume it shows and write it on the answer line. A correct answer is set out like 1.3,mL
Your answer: 790,mL
